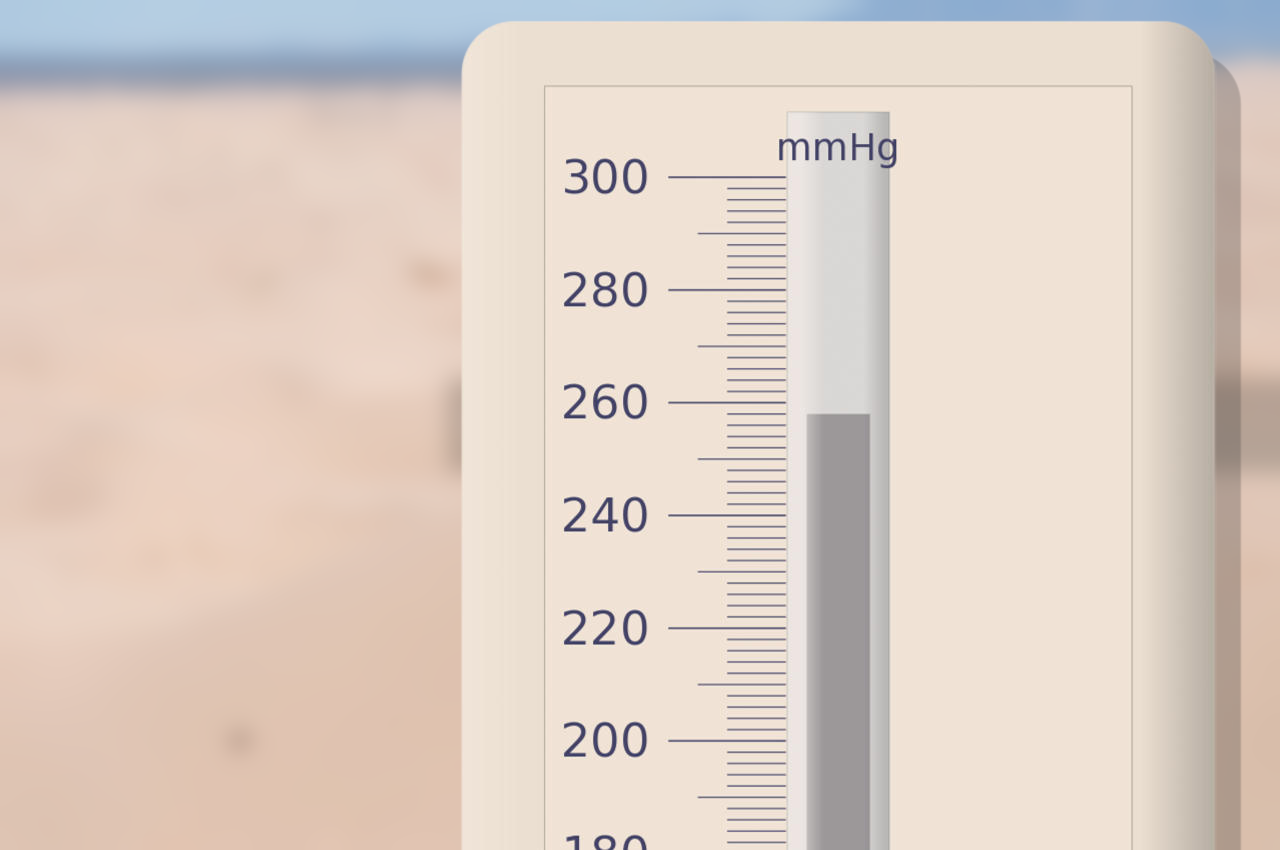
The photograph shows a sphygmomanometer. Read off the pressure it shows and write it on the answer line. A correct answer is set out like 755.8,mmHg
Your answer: 258,mmHg
